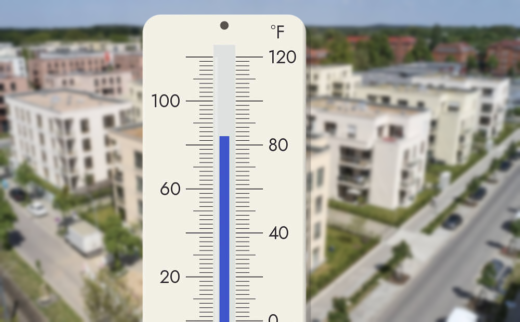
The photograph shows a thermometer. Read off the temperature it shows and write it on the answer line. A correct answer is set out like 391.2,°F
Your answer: 84,°F
